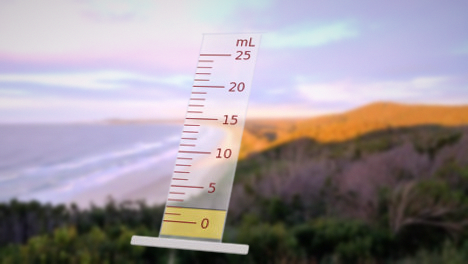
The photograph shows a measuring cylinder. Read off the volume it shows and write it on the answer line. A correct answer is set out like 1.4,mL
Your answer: 2,mL
